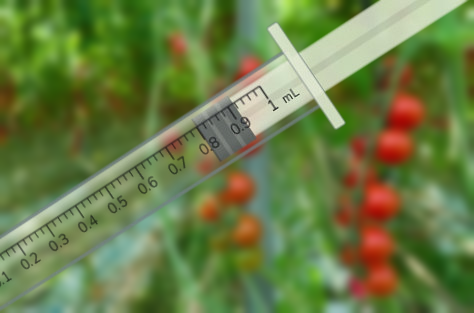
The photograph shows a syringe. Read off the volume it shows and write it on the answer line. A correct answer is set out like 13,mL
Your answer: 0.8,mL
